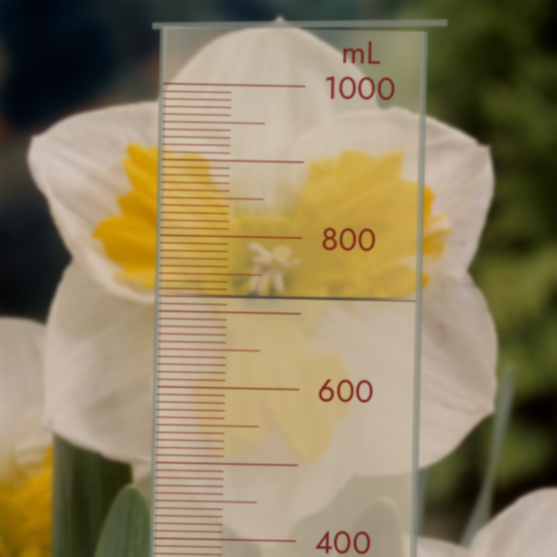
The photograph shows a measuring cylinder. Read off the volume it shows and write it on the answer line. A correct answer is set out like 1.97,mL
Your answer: 720,mL
